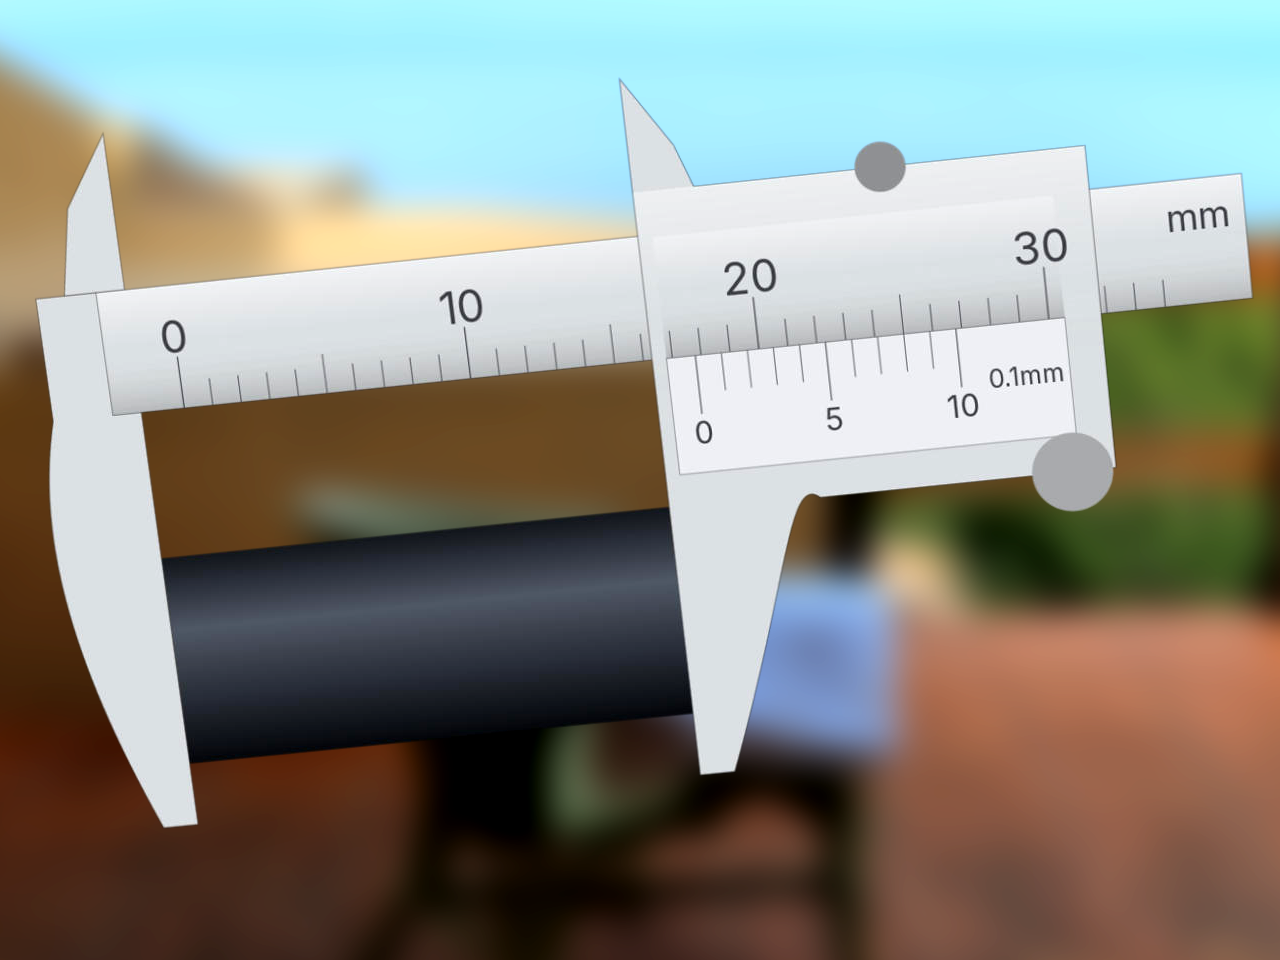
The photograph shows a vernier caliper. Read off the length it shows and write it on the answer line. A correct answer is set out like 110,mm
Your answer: 17.8,mm
